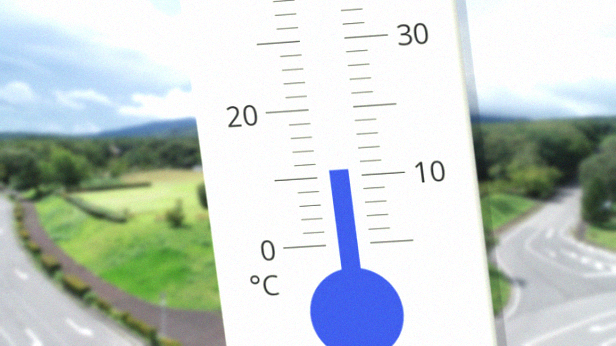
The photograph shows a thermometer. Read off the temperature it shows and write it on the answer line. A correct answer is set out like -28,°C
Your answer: 11,°C
